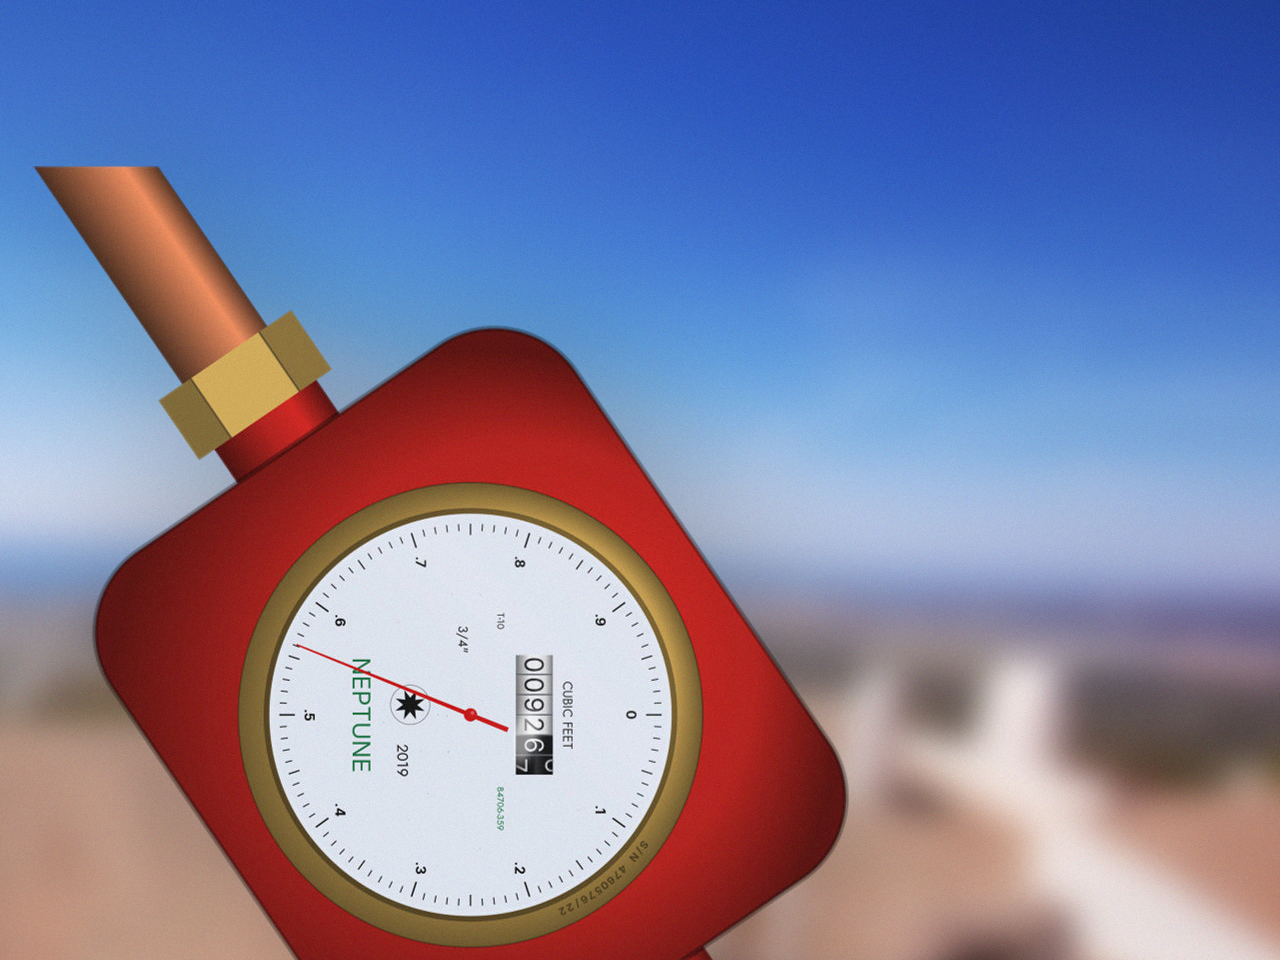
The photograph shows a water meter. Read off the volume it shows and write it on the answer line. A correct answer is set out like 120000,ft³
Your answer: 9266.56,ft³
